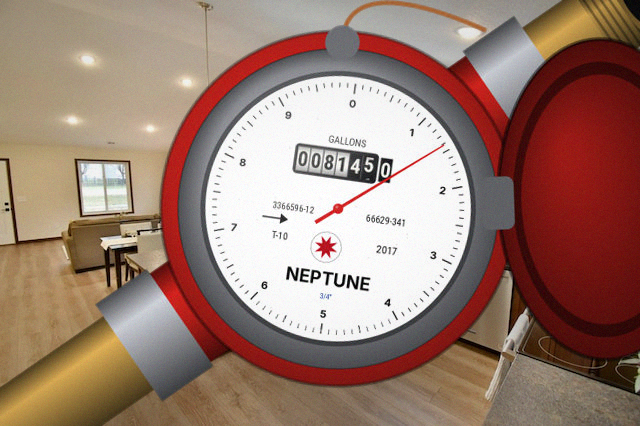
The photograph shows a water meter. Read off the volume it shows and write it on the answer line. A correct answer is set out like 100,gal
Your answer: 81451.4,gal
